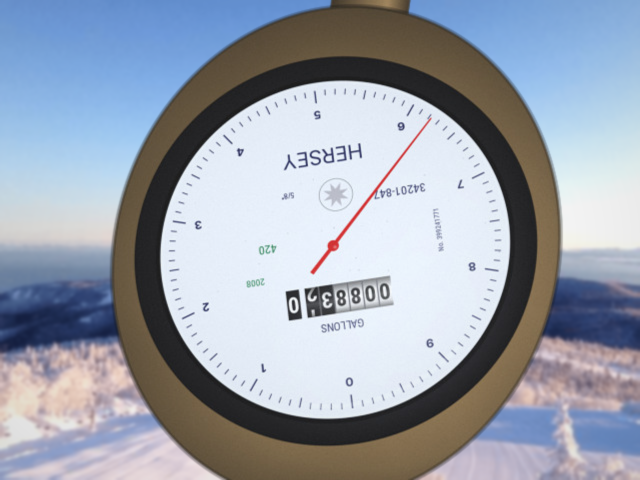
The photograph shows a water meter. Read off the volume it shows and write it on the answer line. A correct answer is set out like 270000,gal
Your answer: 88316.2,gal
